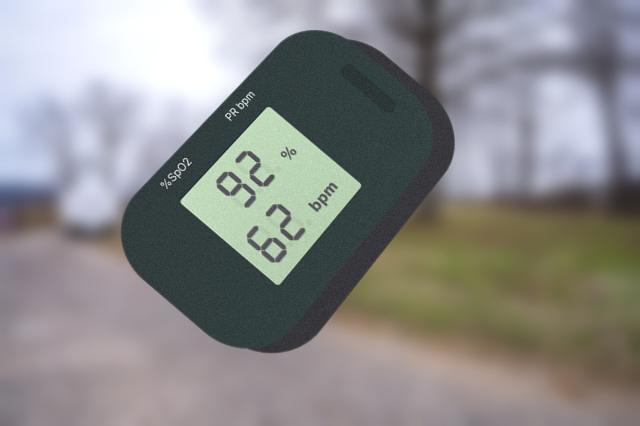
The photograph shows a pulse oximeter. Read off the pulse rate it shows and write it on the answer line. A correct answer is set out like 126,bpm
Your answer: 62,bpm
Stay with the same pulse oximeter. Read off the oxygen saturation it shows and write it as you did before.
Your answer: 92,%
